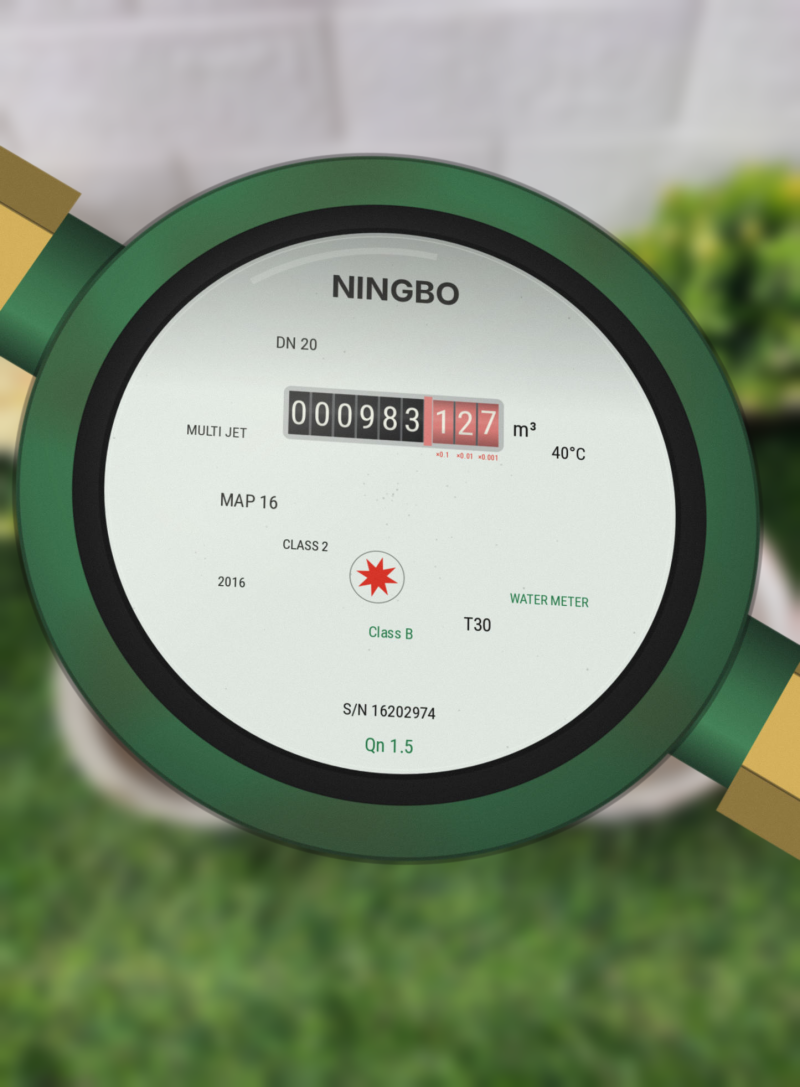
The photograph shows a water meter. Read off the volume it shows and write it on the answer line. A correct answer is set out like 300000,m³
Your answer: 983.127,m³
